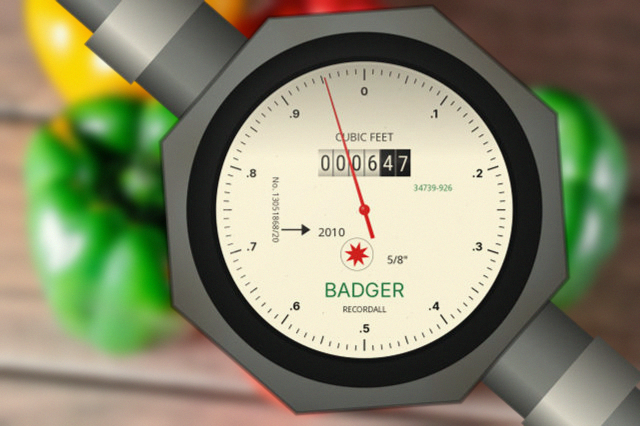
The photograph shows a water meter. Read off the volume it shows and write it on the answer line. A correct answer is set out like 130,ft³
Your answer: 646.95,ft³
